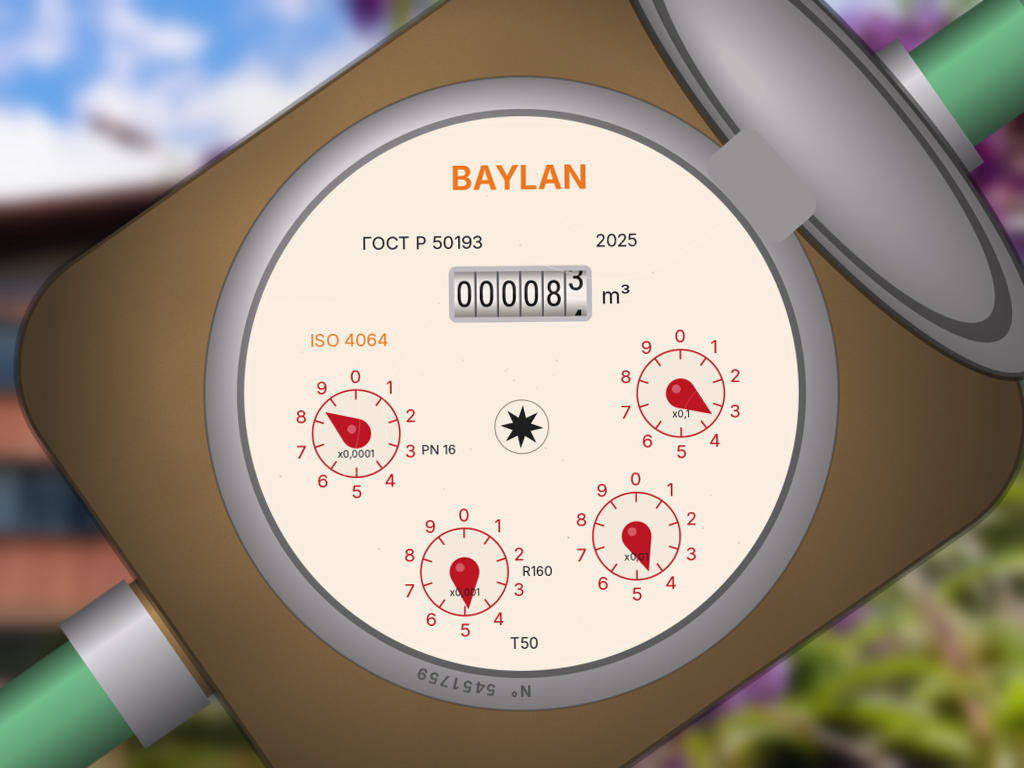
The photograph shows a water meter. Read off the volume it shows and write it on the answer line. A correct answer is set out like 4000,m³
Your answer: 83.3448,m³
